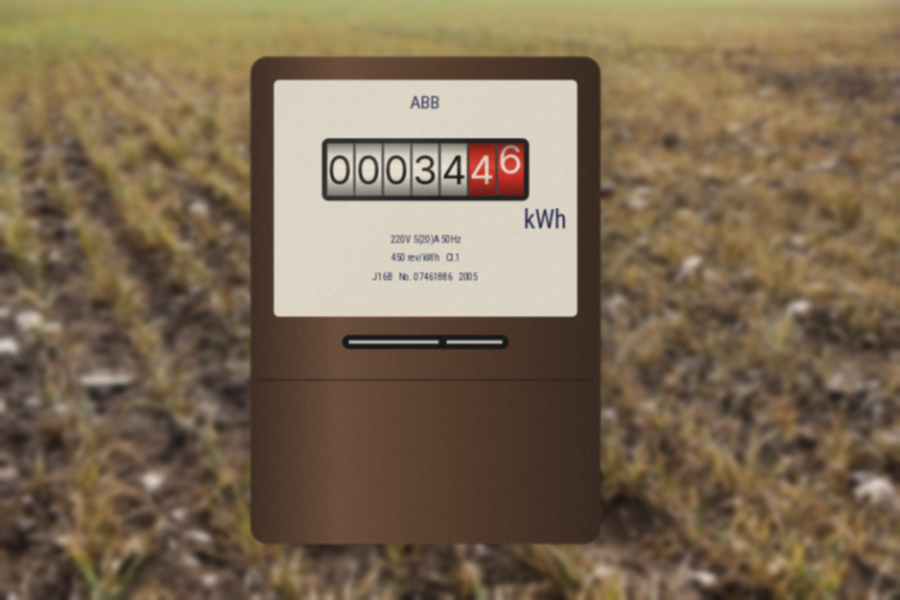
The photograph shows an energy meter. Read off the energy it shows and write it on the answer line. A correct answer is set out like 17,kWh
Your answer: 34.46,kWh
